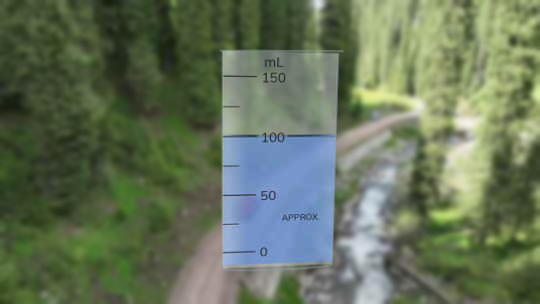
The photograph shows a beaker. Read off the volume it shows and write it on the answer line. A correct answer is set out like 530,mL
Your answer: 100,mL
